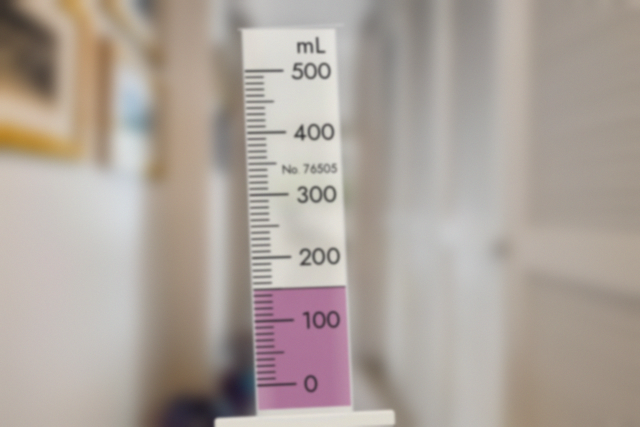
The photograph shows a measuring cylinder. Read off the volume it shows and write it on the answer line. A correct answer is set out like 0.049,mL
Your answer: 150,mL
